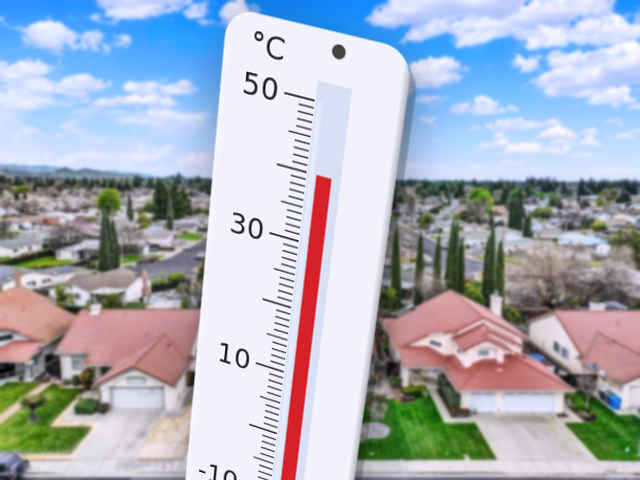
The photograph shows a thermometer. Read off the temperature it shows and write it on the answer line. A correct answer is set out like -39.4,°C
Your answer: 40,°C
